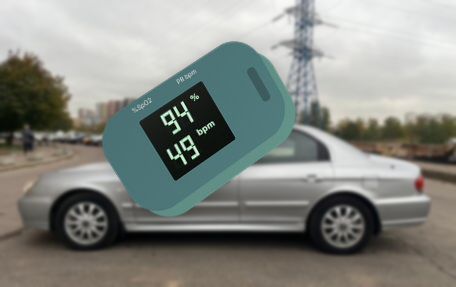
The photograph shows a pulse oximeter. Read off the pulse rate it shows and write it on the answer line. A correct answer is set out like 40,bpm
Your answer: 49,bpm
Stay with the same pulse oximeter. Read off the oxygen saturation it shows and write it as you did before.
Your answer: 94,%
